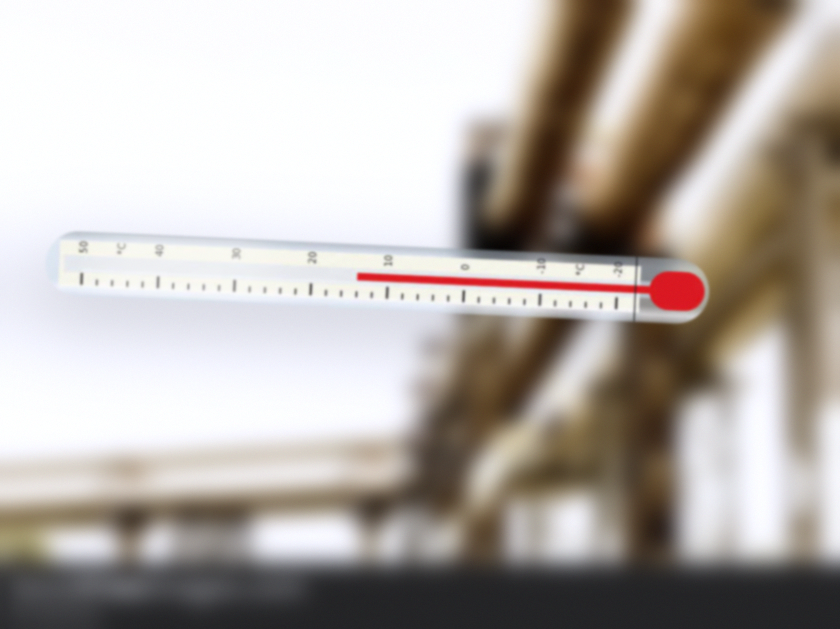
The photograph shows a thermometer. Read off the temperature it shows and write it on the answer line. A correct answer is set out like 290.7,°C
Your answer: 14,°C
